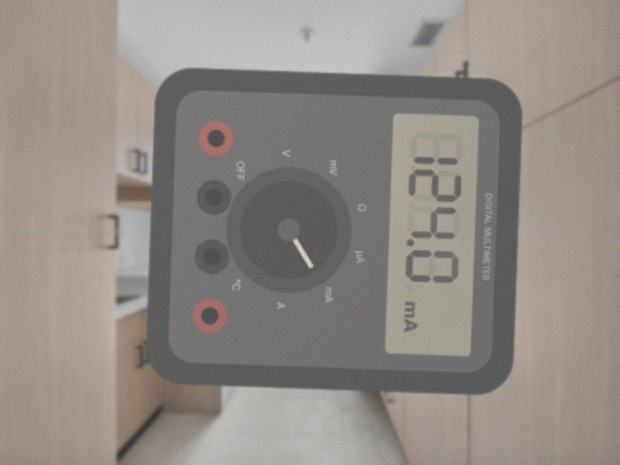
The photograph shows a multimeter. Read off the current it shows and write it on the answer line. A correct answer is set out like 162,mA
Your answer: 124.0,mA
